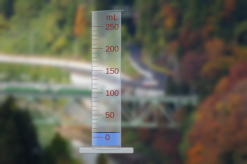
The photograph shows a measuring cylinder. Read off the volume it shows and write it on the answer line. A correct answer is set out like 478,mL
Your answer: 10,mL
